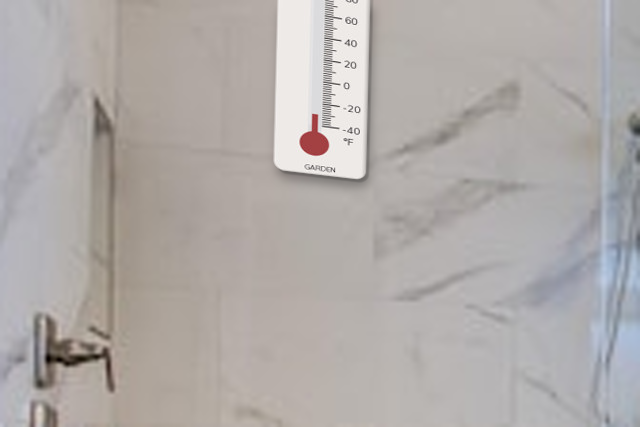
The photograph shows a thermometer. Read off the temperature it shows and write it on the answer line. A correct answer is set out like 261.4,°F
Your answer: -30,°F
